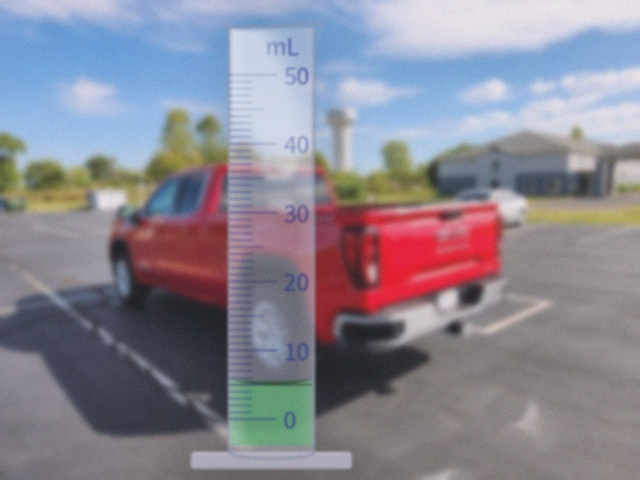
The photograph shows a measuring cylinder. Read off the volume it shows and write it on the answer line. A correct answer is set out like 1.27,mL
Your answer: 5,mL
